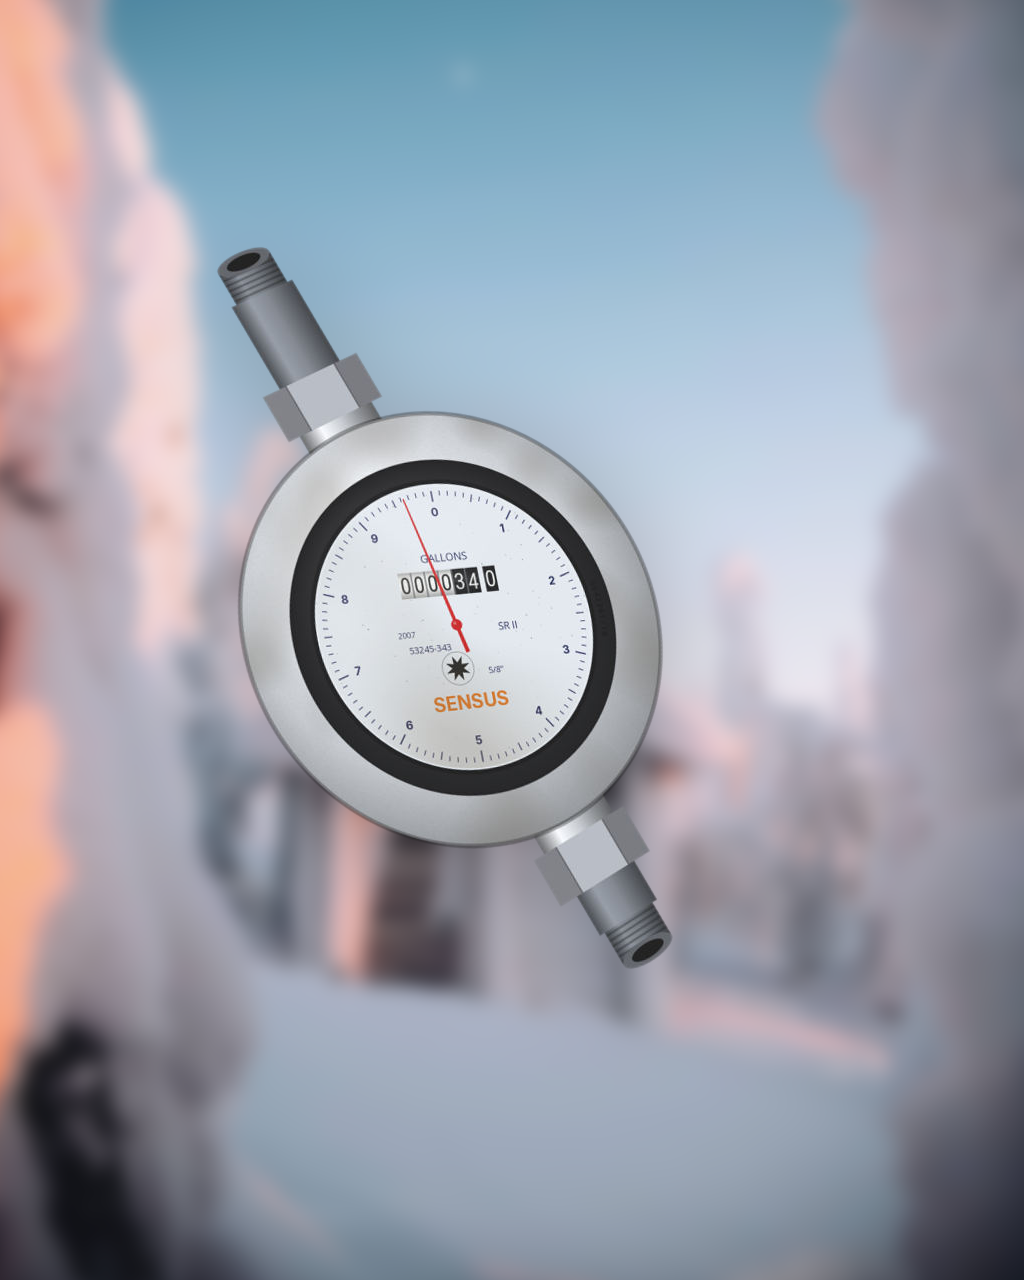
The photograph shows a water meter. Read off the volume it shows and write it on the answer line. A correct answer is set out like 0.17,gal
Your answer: 339.6,gal
